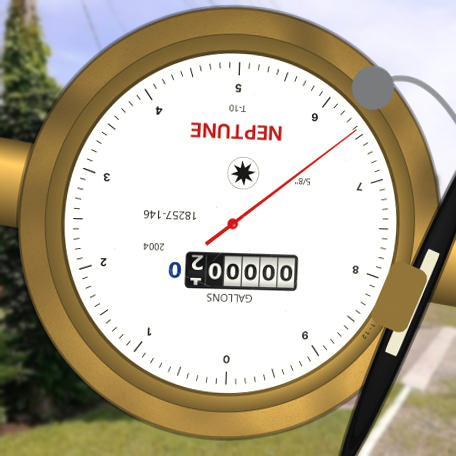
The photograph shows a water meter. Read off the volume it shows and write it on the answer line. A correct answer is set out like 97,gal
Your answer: 16.4,gal
